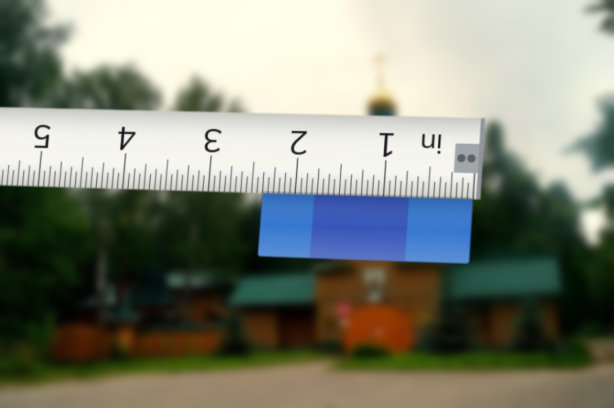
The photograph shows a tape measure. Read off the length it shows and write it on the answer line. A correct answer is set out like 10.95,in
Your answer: 2.375,in
